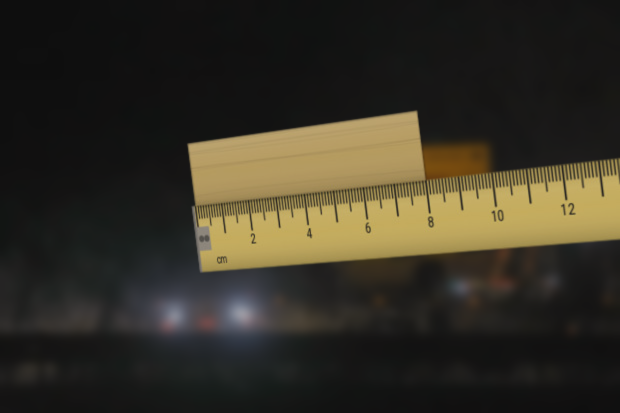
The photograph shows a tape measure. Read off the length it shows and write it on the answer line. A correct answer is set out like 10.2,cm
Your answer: 8,cm
